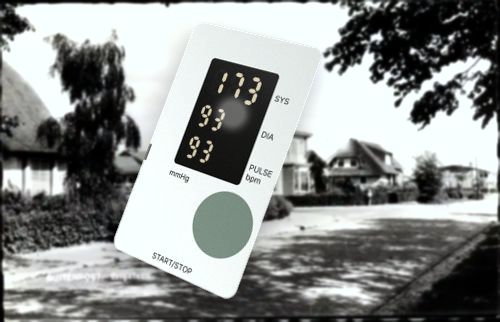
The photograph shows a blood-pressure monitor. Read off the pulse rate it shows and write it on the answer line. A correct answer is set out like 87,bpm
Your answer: 93,bpm
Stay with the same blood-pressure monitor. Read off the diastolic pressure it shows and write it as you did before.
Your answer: 93,mmHg
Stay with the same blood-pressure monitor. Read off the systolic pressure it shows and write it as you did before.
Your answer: 173,mmHg
